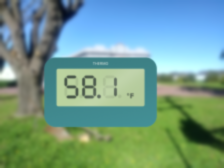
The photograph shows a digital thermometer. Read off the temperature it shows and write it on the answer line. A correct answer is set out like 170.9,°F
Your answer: 58.1,°F
